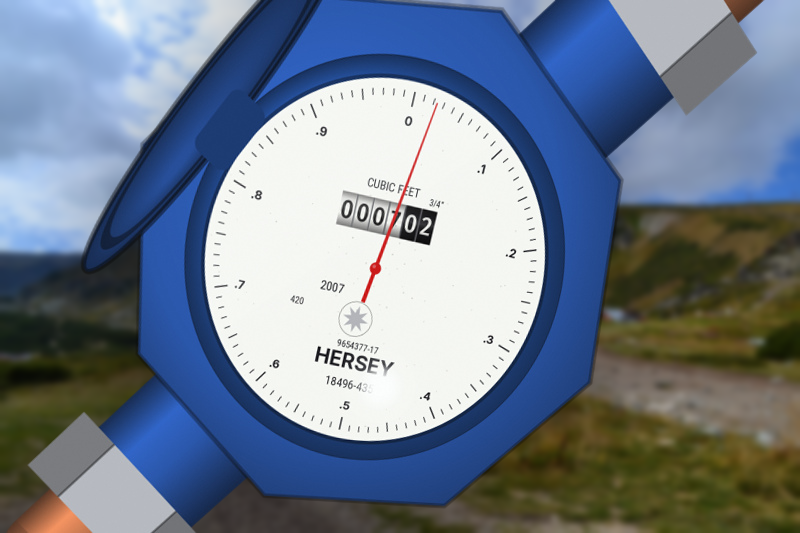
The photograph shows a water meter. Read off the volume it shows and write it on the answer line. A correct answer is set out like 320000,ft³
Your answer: 702.02,ft³
